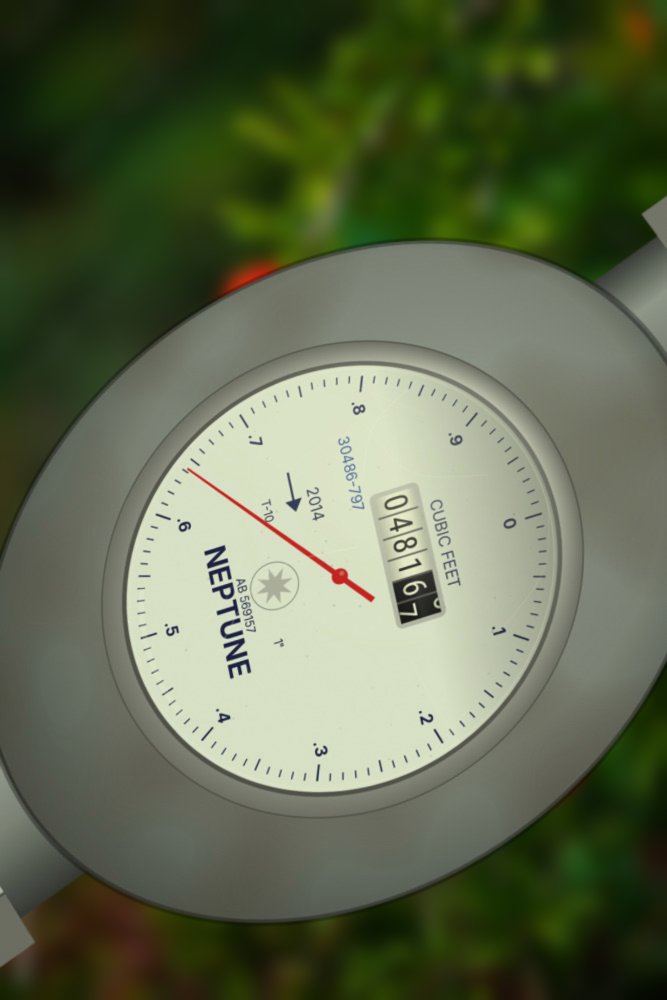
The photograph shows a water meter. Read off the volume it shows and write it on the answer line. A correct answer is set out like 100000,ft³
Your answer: 48166.64,ft³
